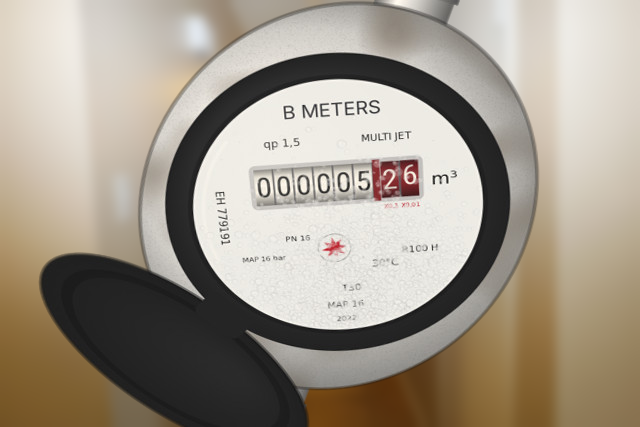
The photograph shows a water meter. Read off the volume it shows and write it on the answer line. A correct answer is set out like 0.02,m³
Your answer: 5.26,m³
